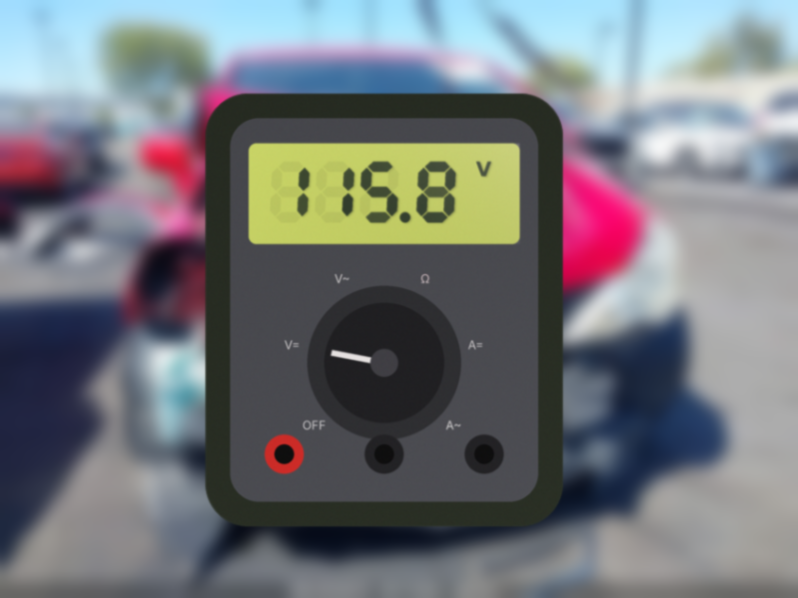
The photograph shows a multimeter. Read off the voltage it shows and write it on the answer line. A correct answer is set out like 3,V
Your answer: 115.8,V
